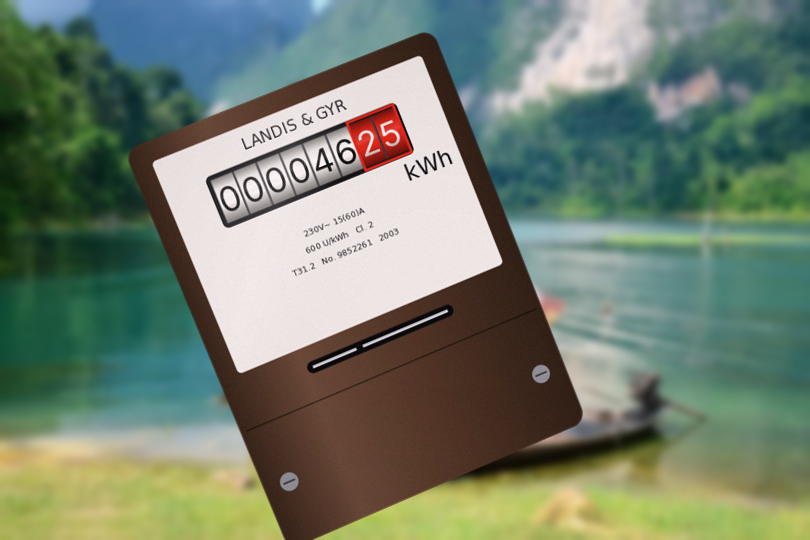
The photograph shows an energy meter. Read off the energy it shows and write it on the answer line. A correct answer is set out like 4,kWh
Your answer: 46.25,kWh
